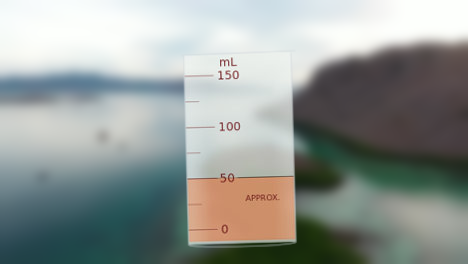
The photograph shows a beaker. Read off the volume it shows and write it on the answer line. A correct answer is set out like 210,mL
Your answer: 50,mL
